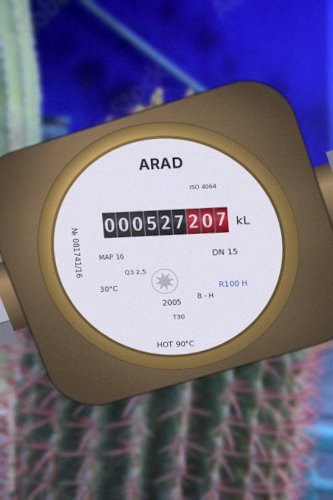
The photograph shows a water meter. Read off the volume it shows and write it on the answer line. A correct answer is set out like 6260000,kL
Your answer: 527.207,kL
